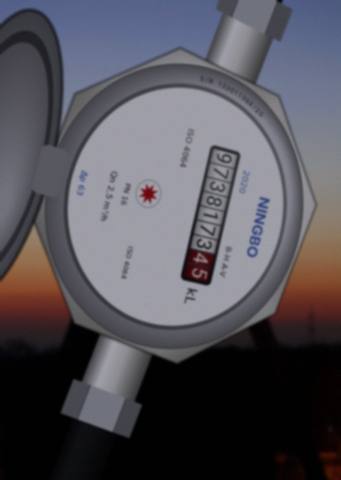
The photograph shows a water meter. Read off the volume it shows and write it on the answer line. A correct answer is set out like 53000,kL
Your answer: 9738173.45,kL
